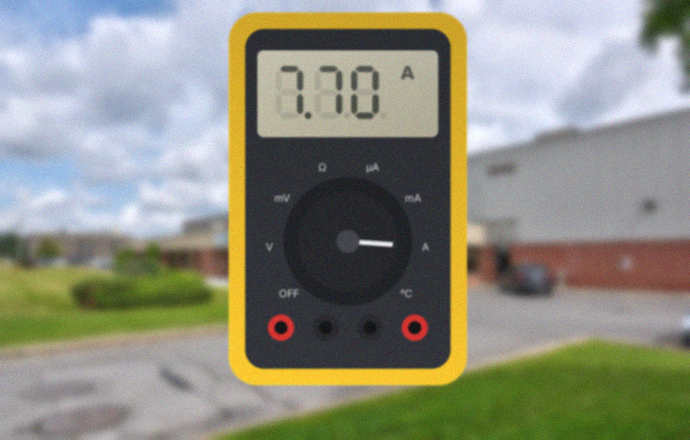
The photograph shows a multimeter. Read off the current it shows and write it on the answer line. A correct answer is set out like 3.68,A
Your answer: 7.70,A
